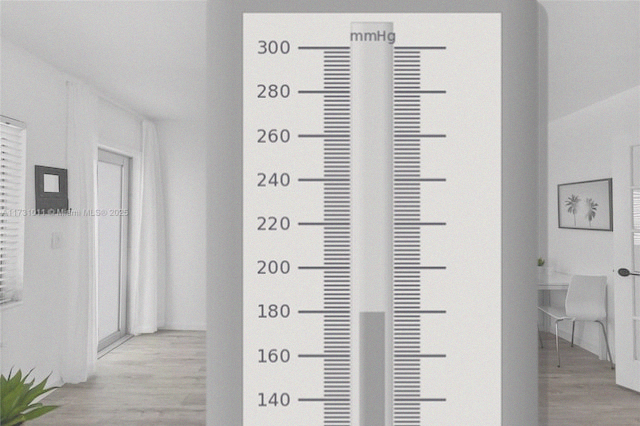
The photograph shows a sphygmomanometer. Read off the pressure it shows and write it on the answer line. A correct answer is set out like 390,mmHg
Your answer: 180,mmHg
